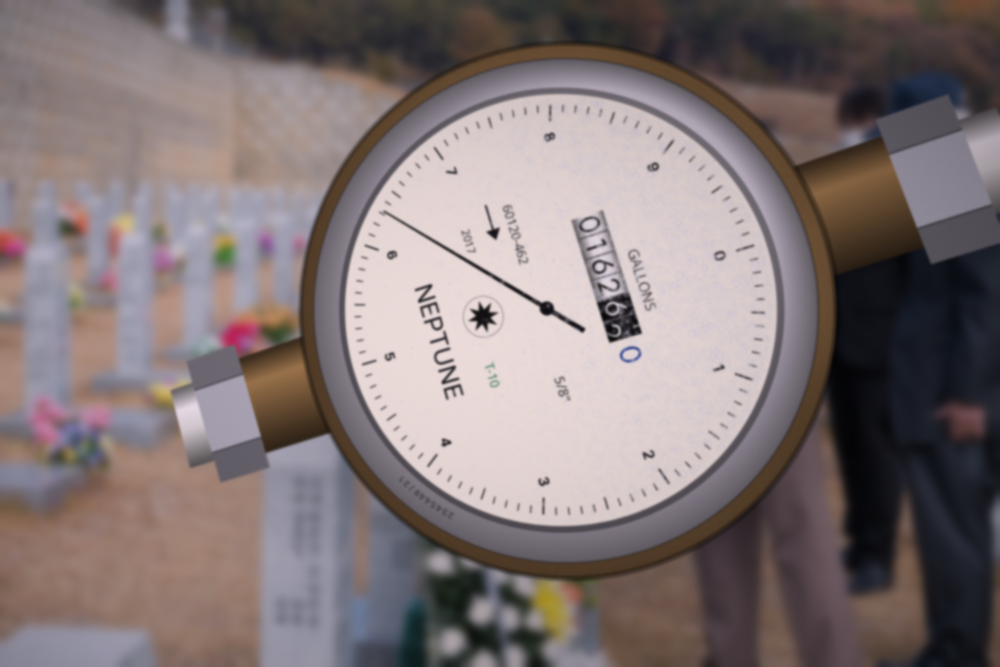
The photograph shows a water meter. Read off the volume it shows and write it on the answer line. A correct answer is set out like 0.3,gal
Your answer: 162616.3,gal
